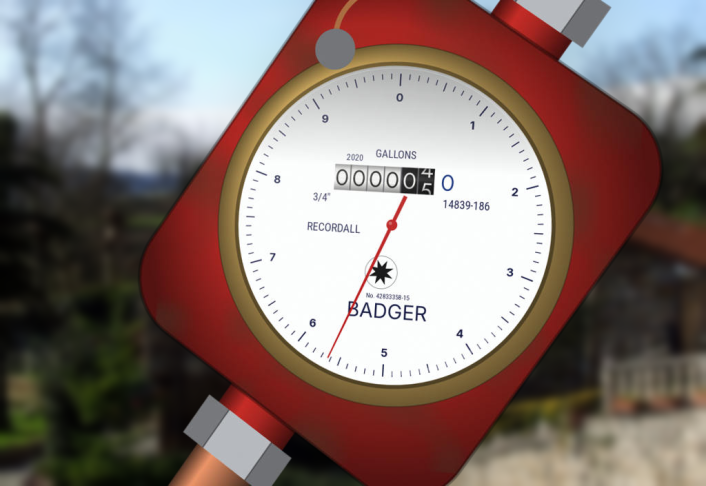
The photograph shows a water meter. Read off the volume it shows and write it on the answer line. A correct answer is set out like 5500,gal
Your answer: 45.6,gal
